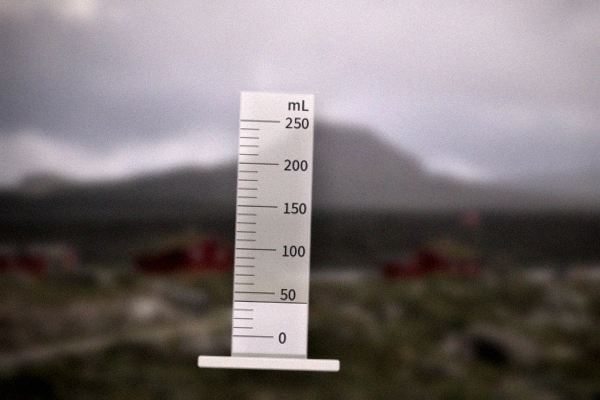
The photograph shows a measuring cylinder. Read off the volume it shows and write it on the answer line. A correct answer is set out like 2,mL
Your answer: 40,mL
